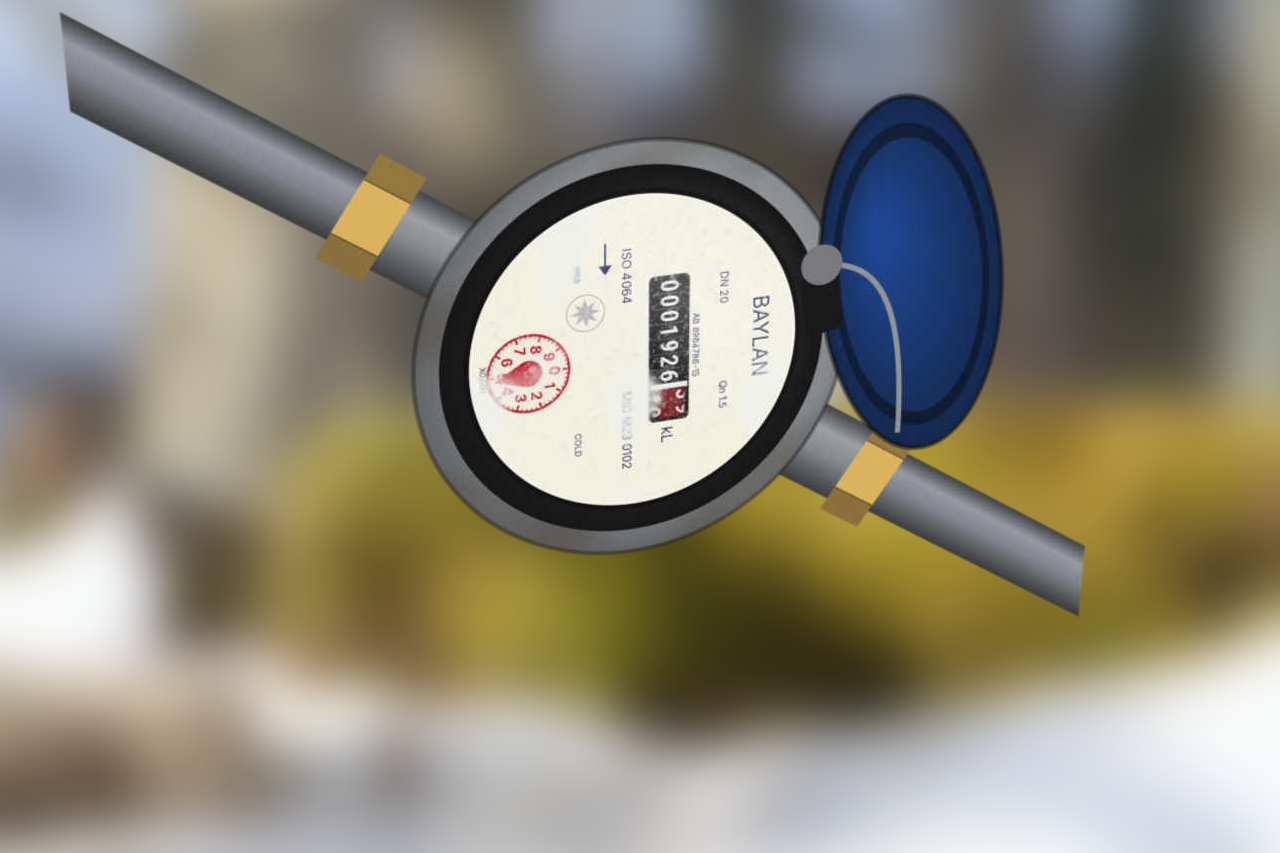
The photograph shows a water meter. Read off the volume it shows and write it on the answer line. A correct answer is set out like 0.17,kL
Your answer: 1926.394,kL
